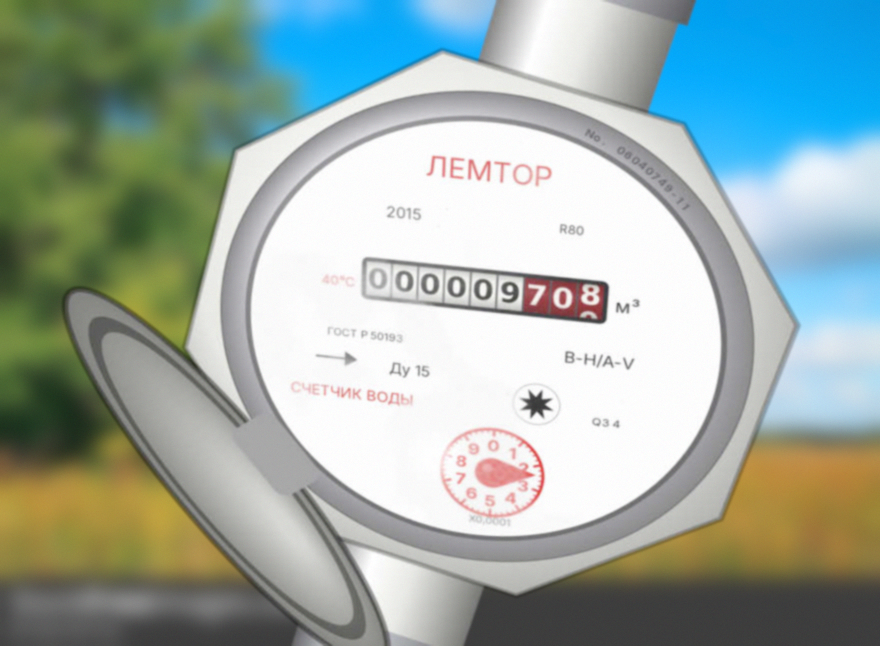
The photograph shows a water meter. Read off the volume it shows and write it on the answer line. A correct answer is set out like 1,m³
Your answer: 9.7082,m³
